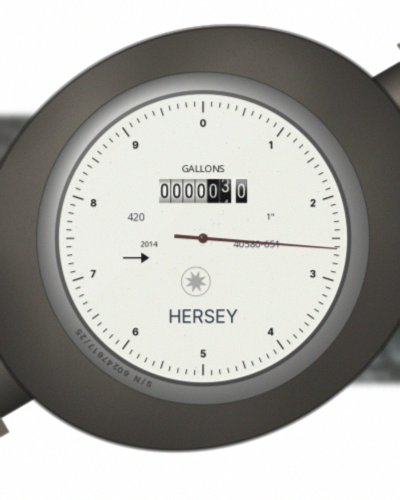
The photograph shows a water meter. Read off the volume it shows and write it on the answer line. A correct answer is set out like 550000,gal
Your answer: 32.6,gal
